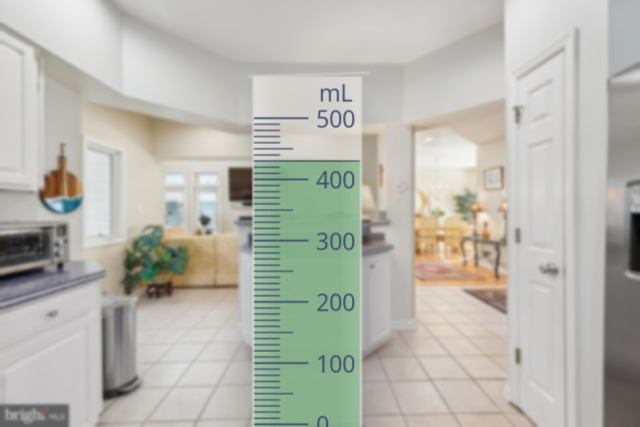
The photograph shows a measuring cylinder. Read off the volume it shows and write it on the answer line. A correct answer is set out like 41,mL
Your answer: 430,mL
